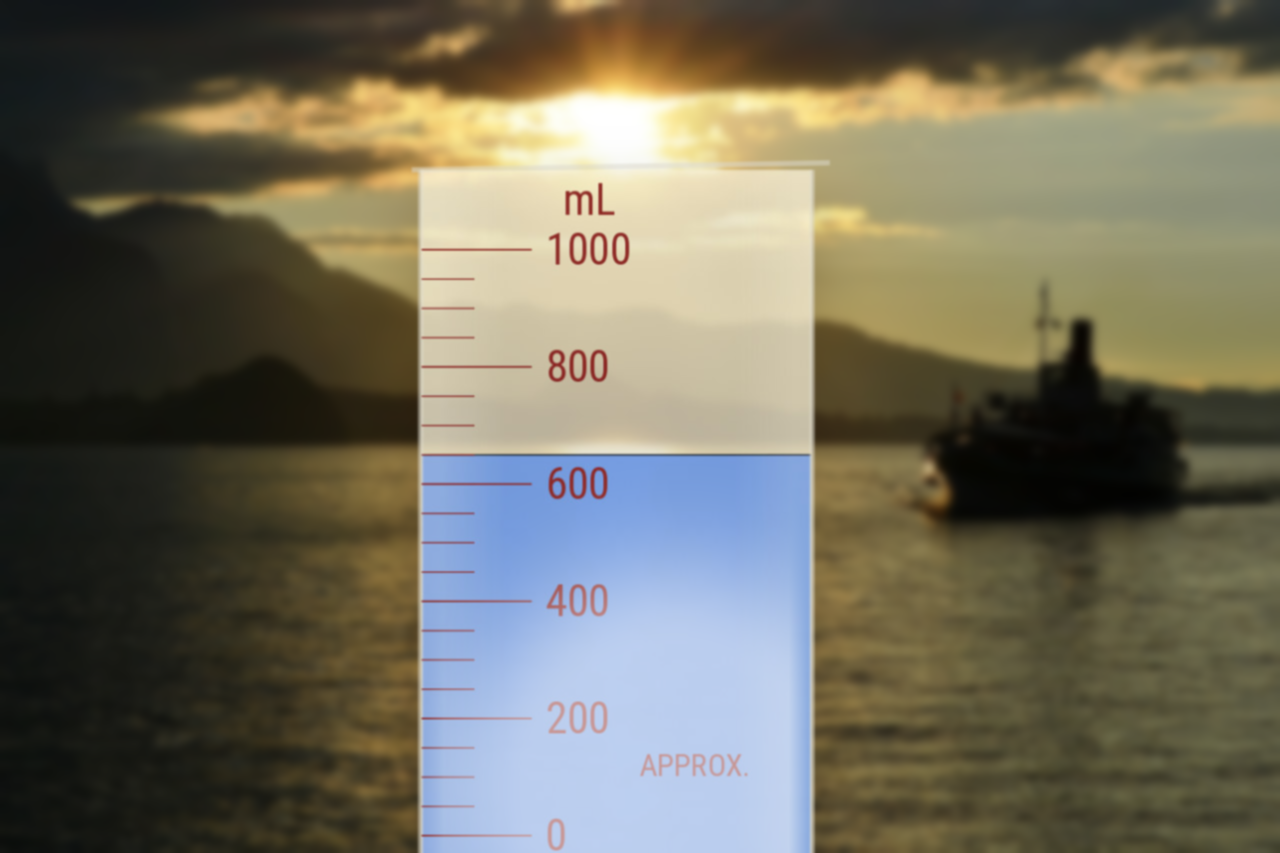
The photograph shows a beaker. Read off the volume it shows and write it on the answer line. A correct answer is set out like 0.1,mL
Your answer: 650,mL
